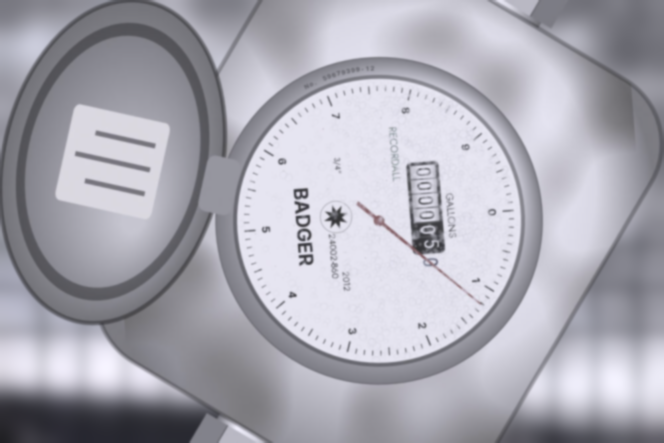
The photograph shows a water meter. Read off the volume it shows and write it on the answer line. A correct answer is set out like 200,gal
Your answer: 51.2,gal
